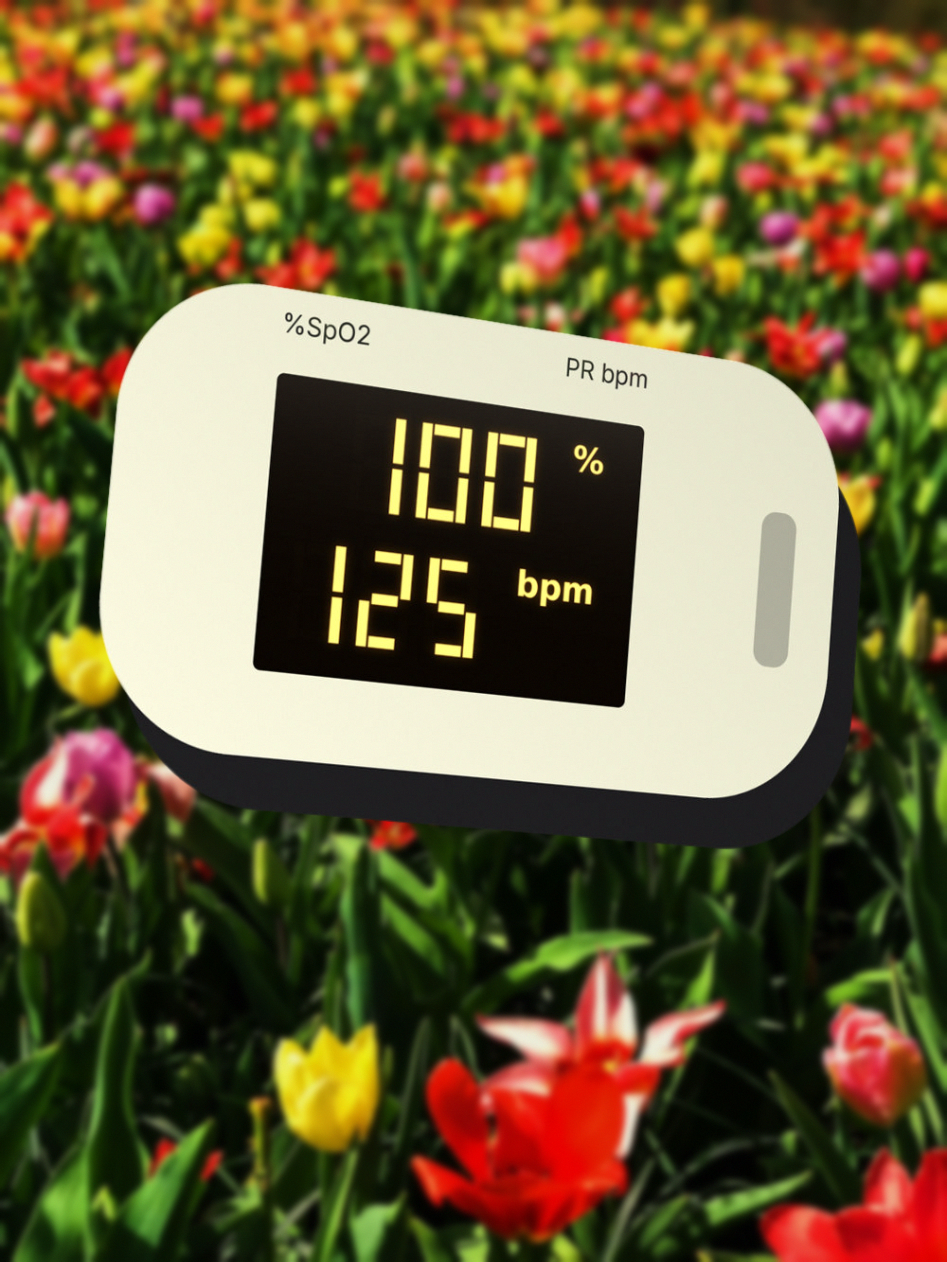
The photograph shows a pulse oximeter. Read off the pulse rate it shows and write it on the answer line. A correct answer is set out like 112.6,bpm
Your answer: 125,bpm
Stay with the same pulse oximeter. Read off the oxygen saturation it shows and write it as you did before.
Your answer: 100,%
